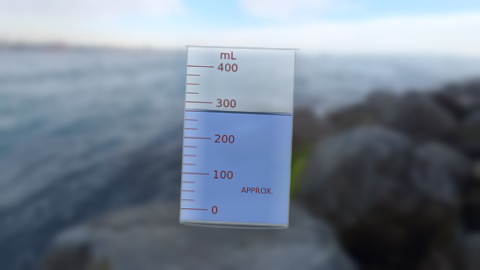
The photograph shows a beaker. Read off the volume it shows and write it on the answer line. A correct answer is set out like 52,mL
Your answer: 275,mL
